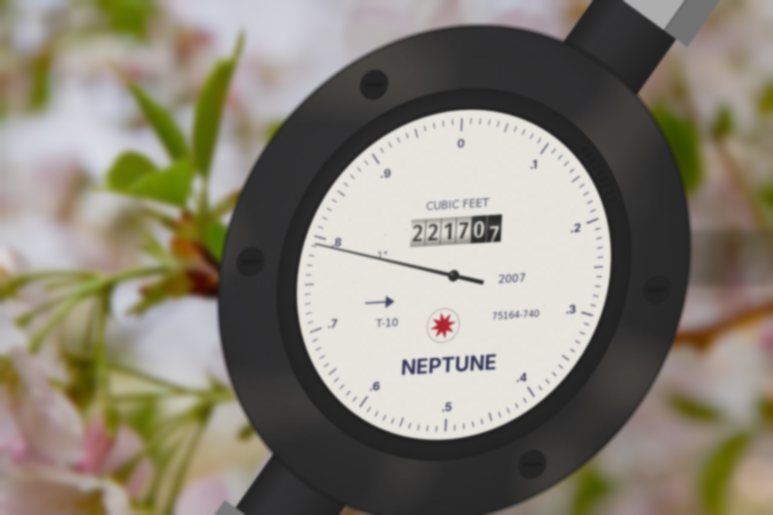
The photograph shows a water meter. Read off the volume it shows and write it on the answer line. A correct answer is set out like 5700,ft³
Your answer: 221706.79,ft³
